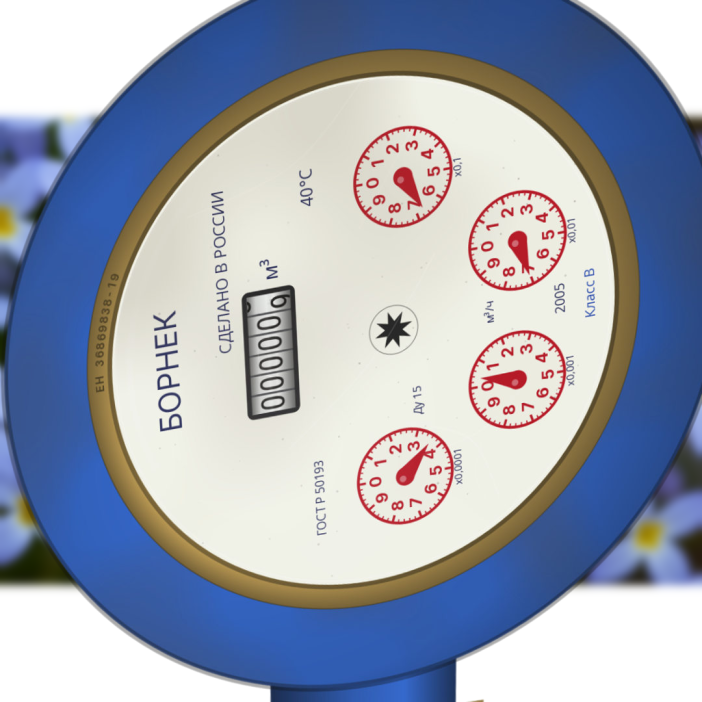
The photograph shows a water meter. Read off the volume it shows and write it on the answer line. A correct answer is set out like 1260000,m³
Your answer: 8.6703,m³
